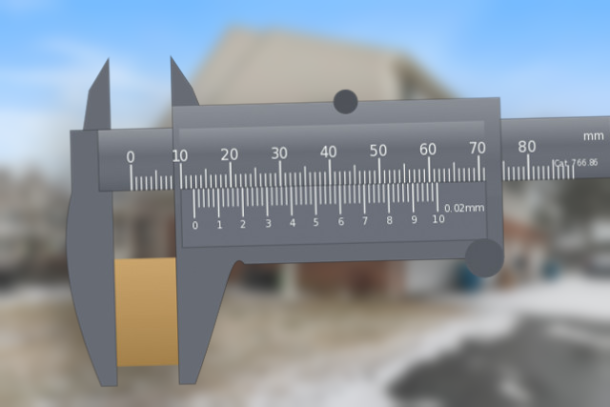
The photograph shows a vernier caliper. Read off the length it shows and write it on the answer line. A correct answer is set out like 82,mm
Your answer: 12.5,mm
